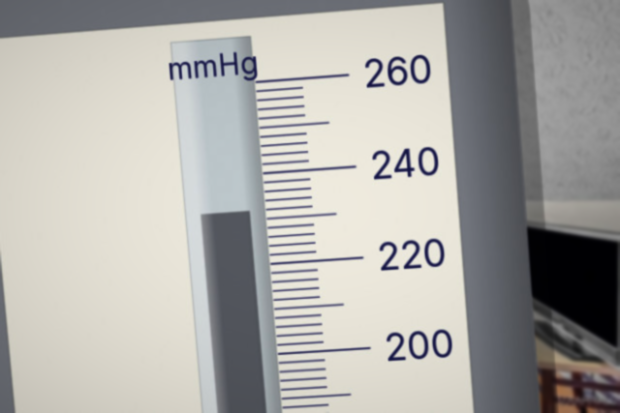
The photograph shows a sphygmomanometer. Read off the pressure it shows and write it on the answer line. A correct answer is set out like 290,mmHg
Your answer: 232,mmHg
